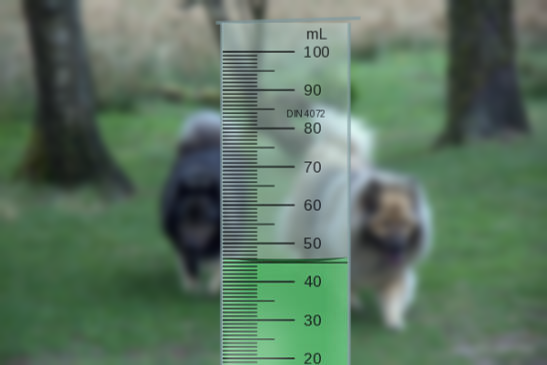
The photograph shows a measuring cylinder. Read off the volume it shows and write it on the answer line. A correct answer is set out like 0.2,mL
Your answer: 45,mL
